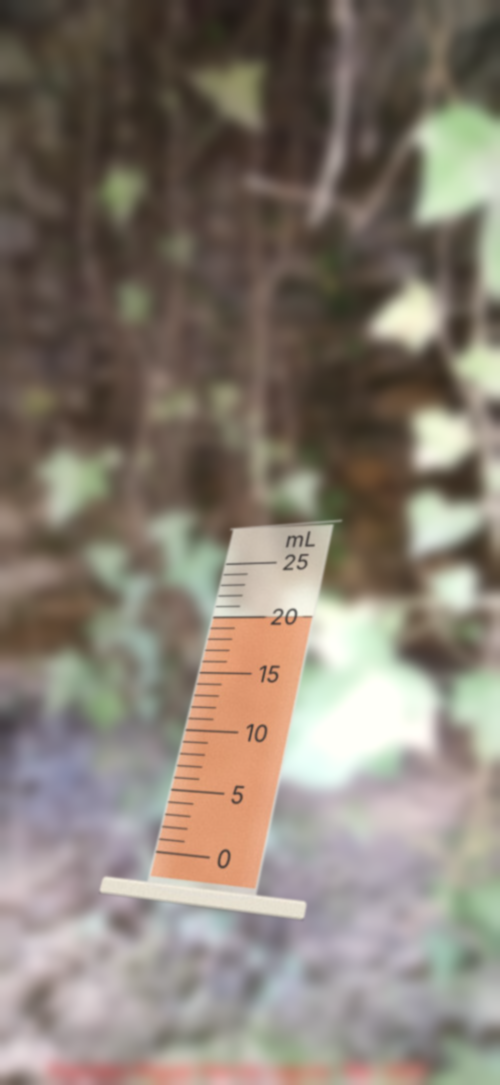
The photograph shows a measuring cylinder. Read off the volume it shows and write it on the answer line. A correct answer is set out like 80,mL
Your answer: 20,mL
